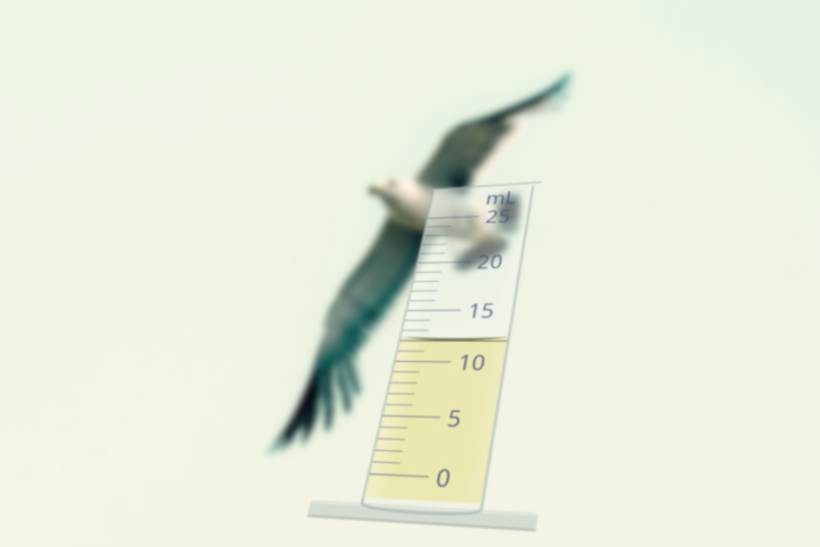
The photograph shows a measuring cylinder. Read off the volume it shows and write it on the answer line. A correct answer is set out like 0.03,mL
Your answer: 12,mL
